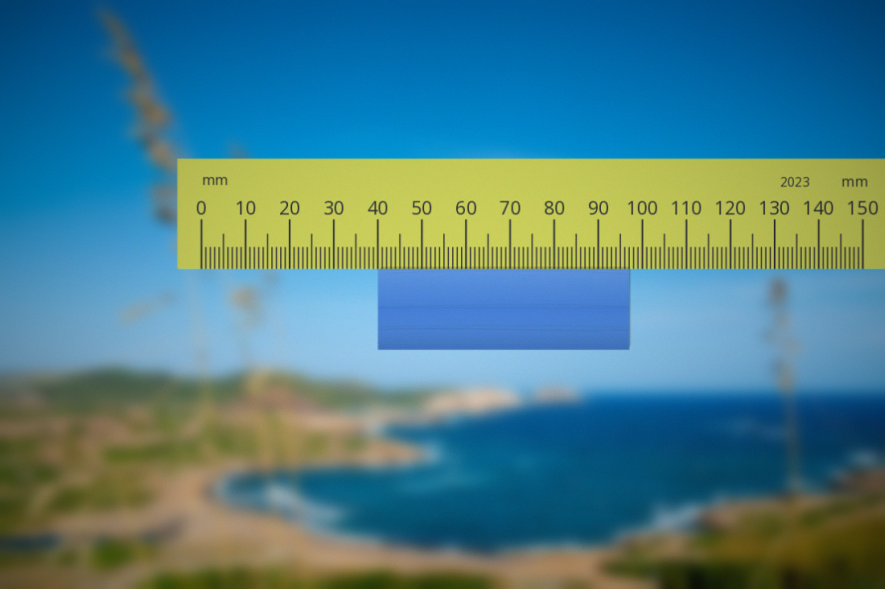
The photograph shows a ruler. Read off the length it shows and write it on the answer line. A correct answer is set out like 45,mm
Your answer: 57,mm
